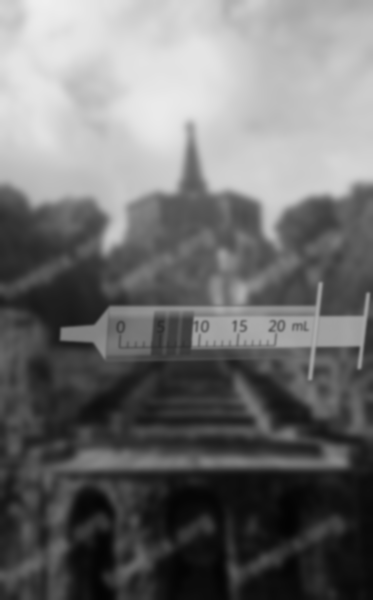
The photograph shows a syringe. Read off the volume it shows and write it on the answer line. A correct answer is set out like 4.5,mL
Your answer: 4,mL
